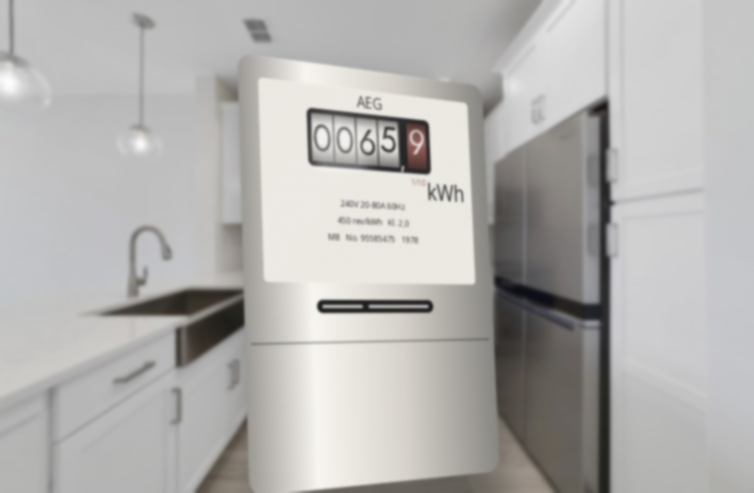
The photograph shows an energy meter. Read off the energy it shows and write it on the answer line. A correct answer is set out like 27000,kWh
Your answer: 65.9,kWh
